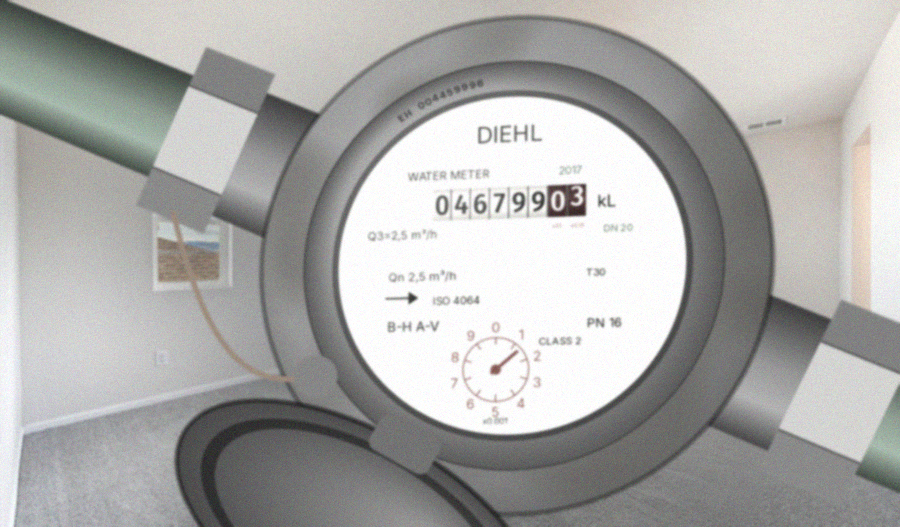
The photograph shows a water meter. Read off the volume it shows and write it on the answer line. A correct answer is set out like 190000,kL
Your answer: 46799.031,kL
